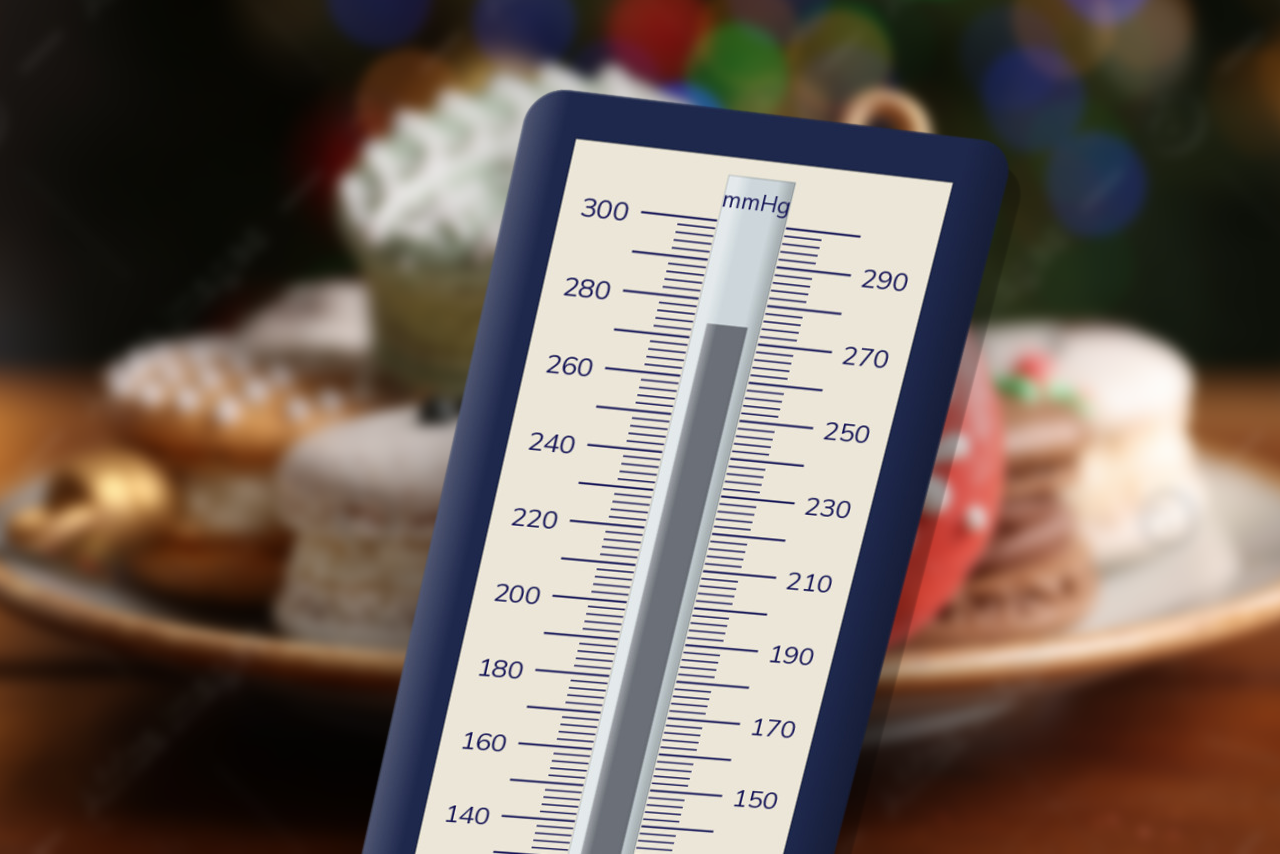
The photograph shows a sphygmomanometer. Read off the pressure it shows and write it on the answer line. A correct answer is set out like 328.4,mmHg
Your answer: 274,mmHg
